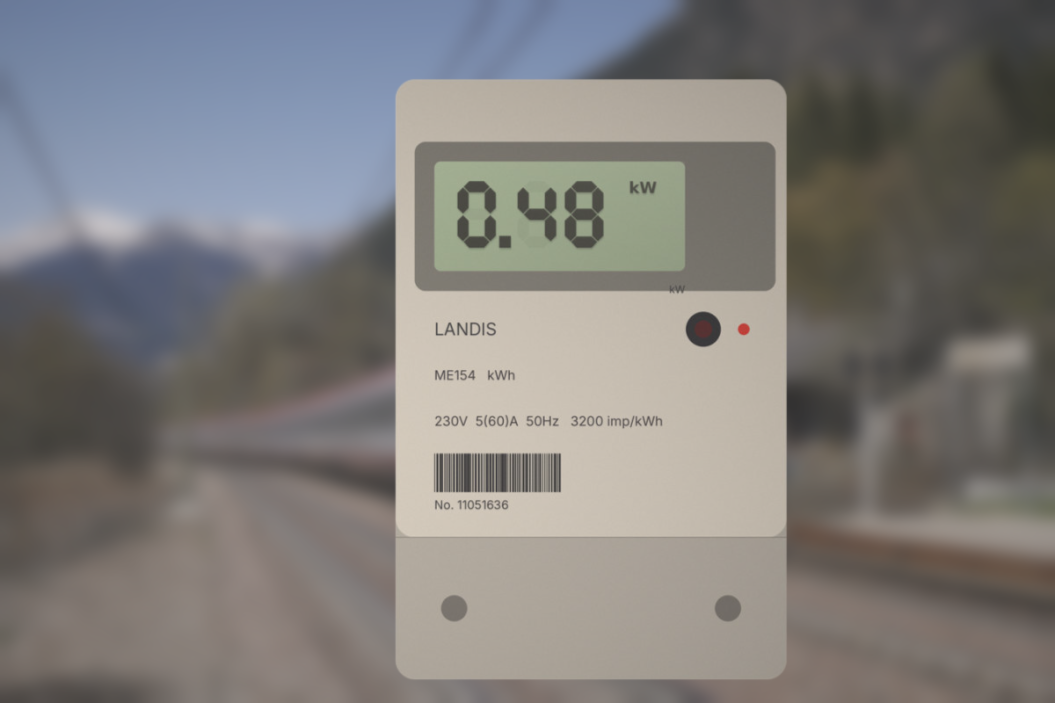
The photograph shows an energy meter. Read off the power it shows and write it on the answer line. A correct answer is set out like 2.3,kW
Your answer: 0.48,kW
